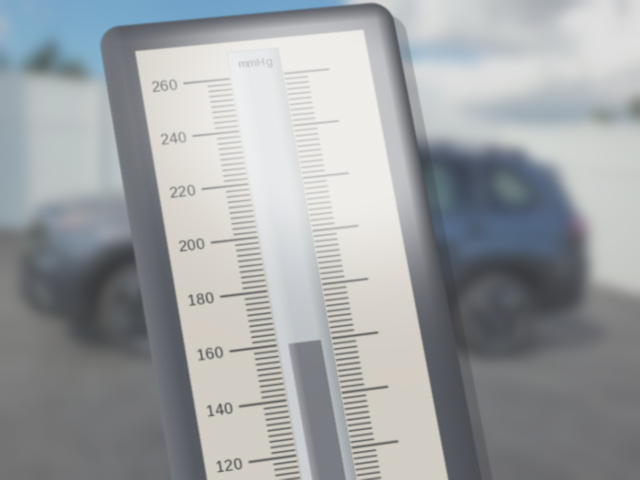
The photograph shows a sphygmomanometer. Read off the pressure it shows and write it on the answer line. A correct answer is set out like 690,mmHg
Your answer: 160,mmHg
